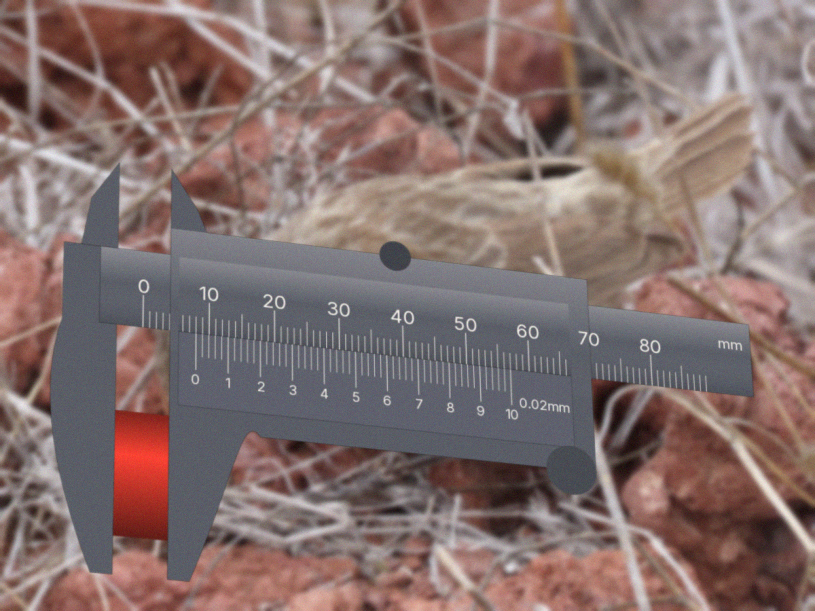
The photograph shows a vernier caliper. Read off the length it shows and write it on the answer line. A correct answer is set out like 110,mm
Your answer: 8.0,mm
